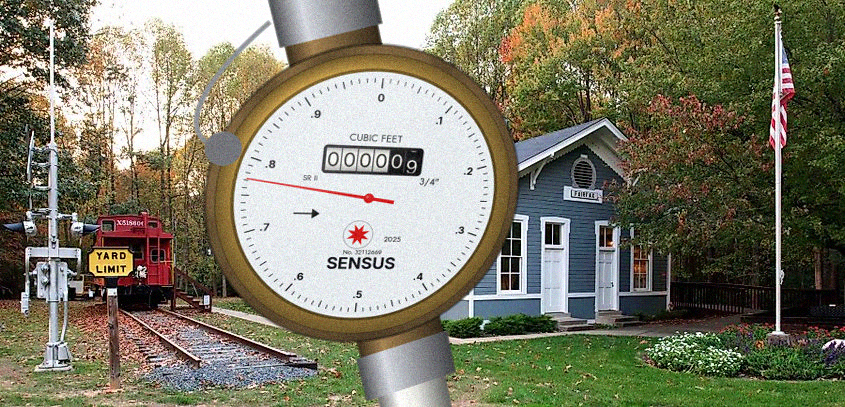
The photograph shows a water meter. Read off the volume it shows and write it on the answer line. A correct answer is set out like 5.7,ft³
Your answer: 8.77,ft³
